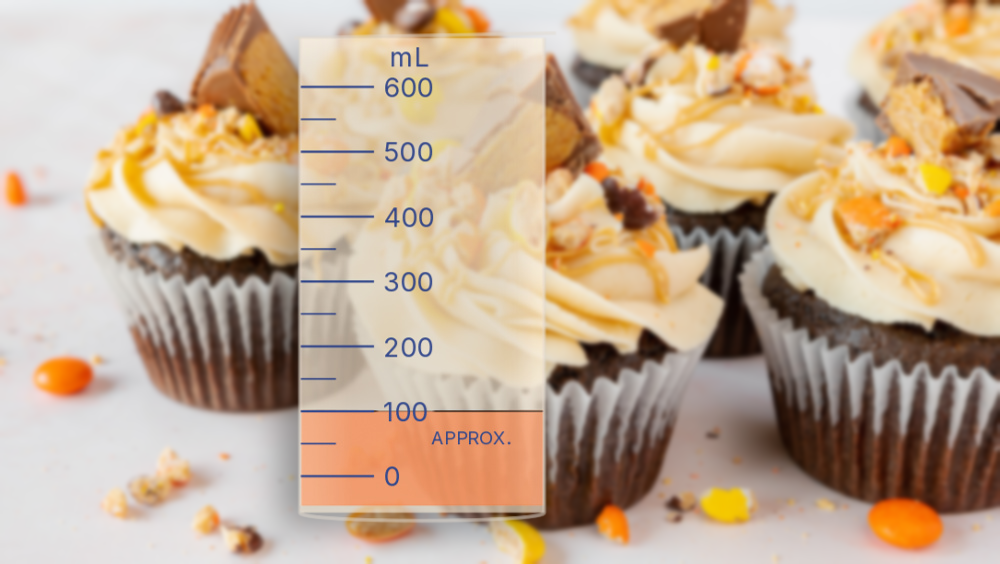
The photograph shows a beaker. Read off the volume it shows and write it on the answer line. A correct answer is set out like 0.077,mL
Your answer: 100,mL
